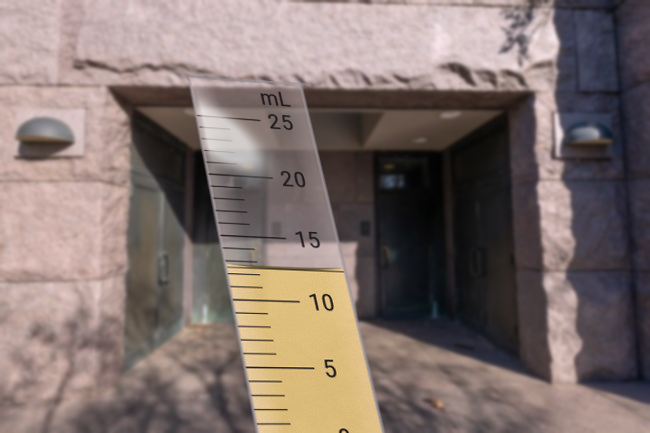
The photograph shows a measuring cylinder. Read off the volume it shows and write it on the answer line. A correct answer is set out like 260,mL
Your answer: 12.5,mL
